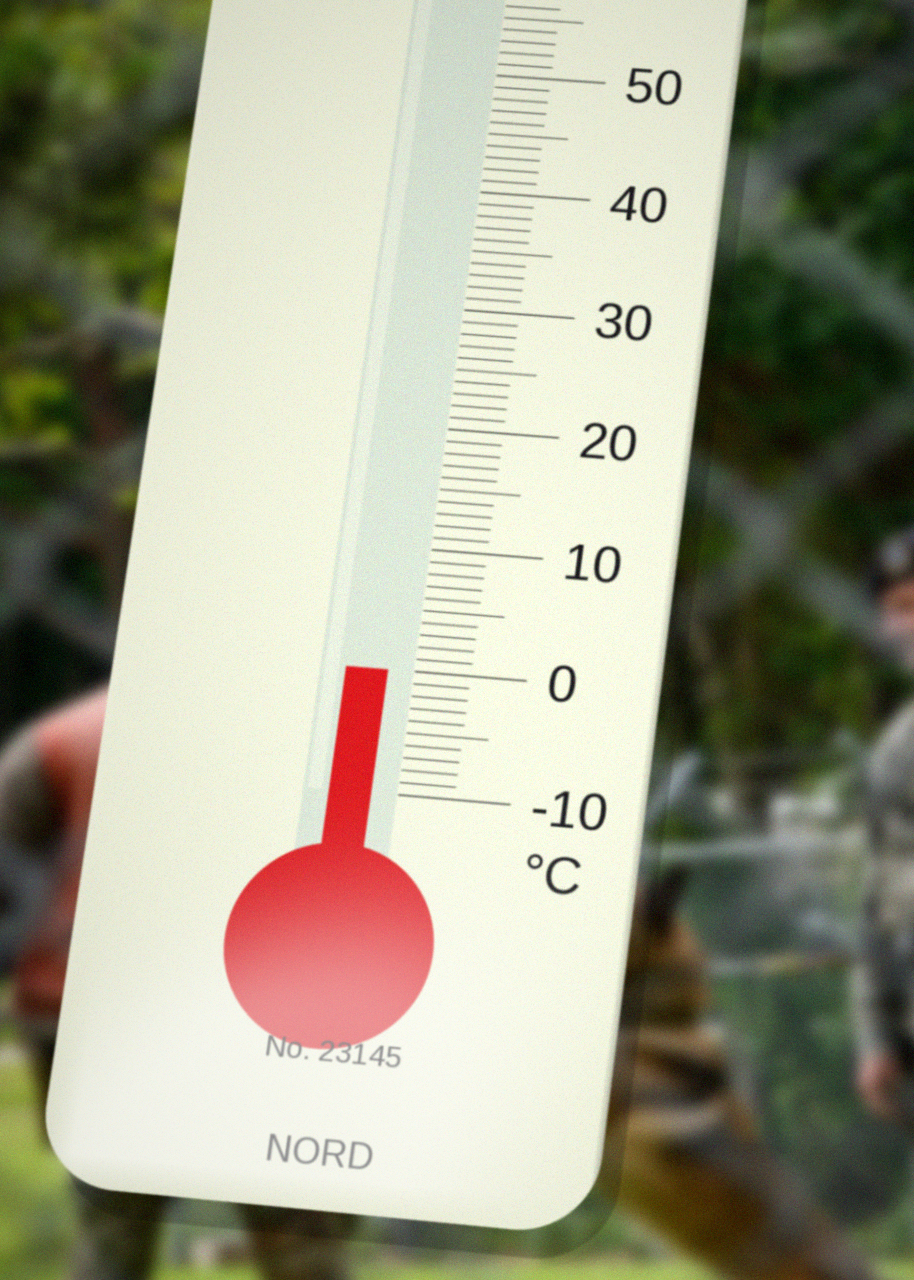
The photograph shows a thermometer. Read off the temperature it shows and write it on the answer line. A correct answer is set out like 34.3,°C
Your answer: 0,°C
